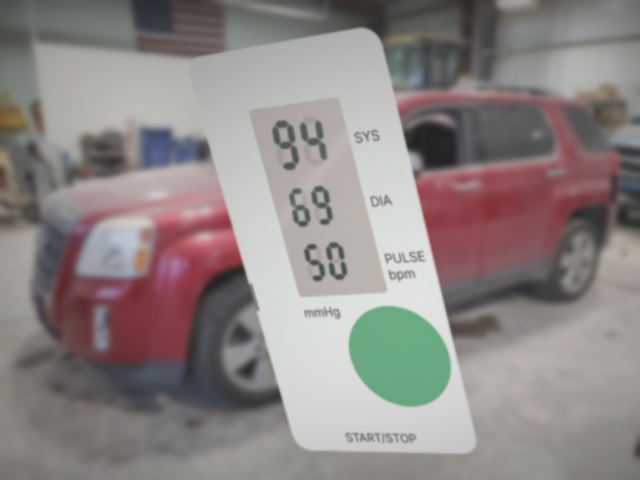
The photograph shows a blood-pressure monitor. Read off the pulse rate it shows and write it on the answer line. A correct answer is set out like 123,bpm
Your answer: 50,bpm
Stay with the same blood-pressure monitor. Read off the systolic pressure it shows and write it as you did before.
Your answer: 94,mmHg
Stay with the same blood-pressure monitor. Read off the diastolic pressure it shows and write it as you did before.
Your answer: 69,mmHg
